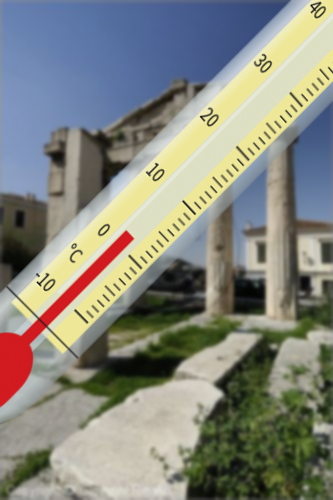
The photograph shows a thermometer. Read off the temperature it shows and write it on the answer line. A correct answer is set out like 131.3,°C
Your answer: 2,°C
